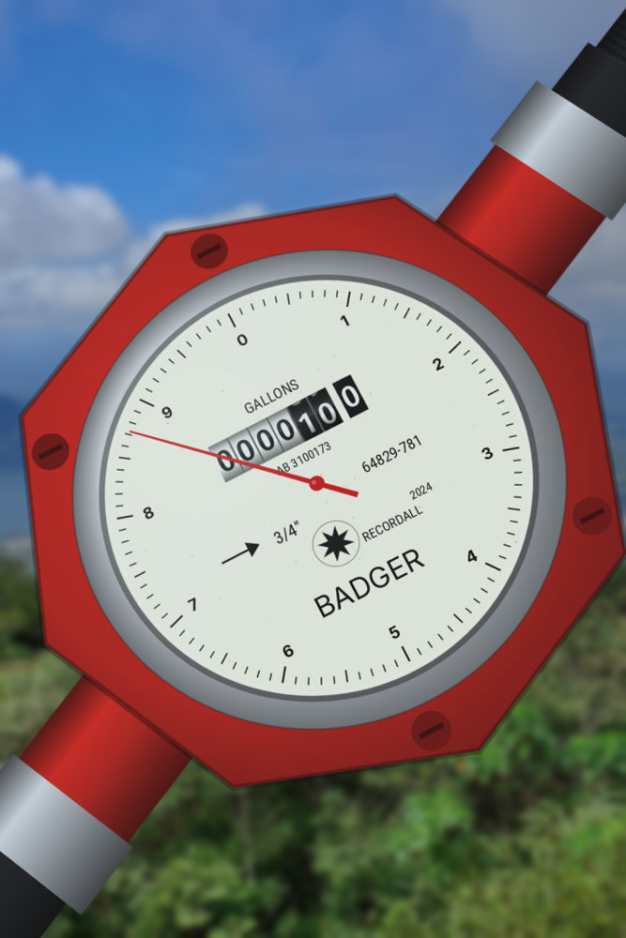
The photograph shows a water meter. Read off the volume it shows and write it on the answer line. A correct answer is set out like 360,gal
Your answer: 98.7,gal
